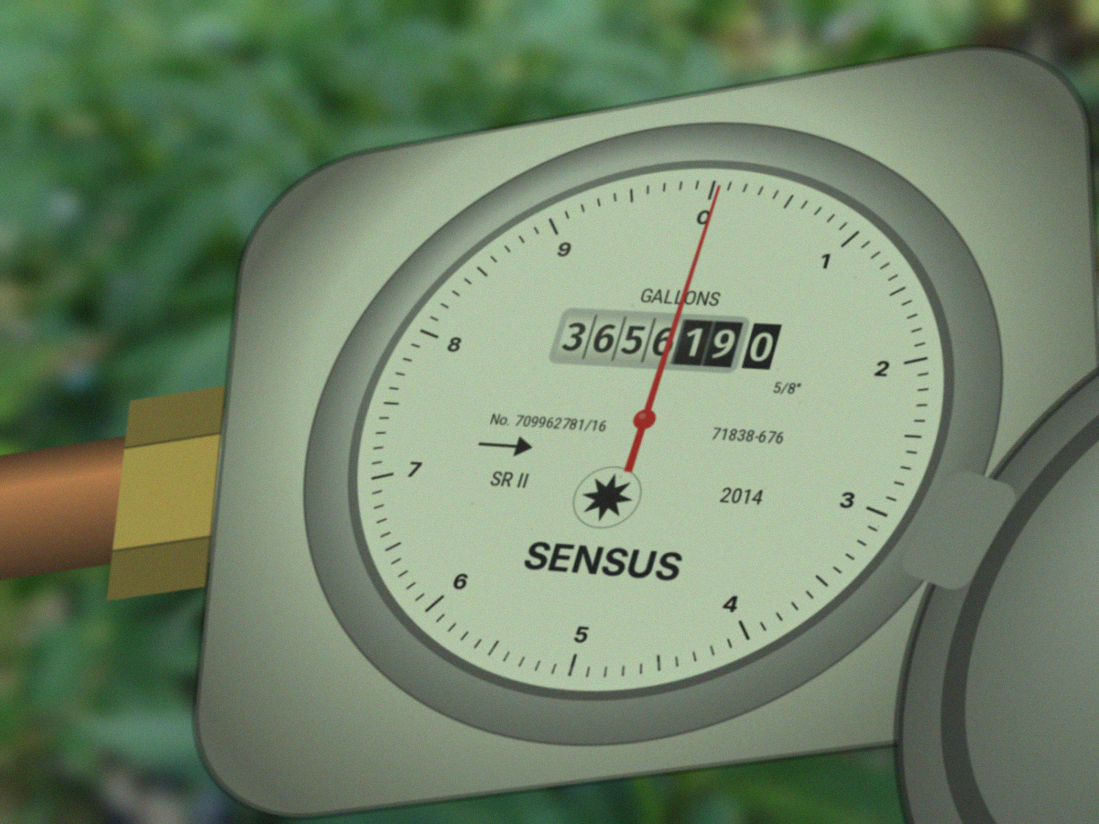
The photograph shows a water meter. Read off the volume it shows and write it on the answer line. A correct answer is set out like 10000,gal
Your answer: 3656190.0,gal
